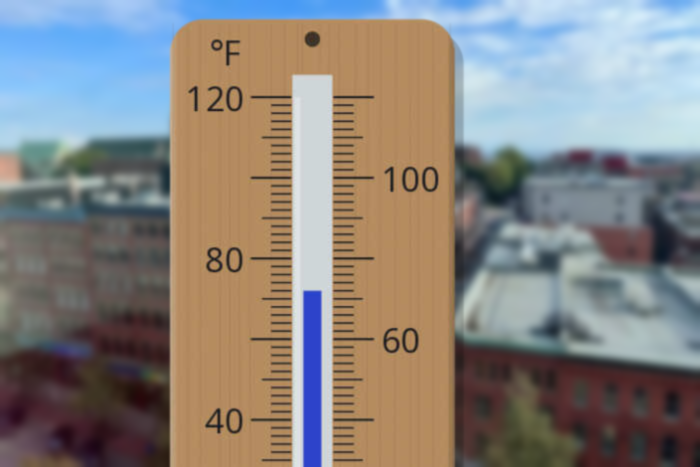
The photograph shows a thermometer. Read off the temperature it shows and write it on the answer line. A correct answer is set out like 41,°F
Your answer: 72,°F
